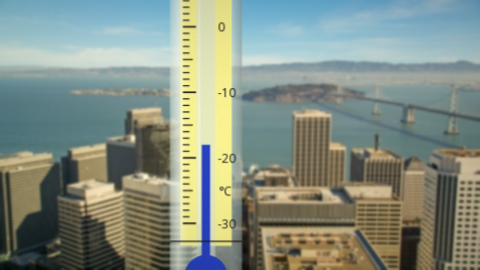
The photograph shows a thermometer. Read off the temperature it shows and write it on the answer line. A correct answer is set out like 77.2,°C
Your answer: -18,°C
